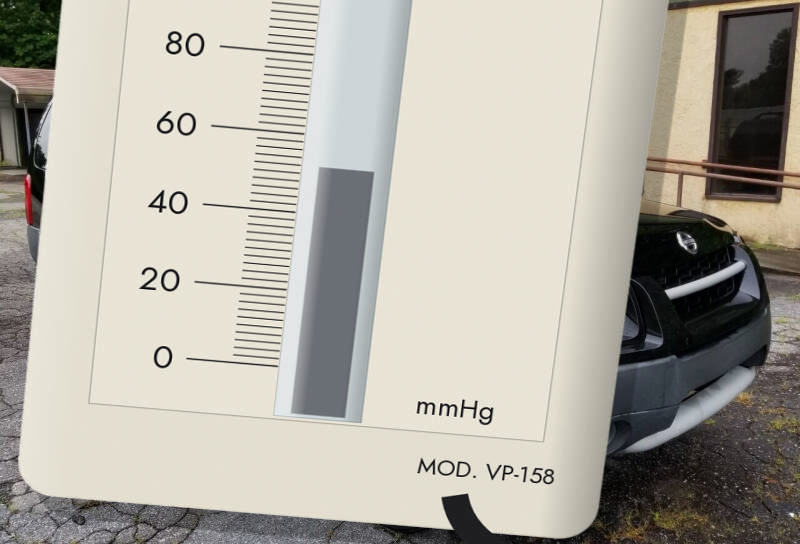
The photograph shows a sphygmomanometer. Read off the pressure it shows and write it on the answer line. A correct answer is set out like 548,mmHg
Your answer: 52,mmHg
